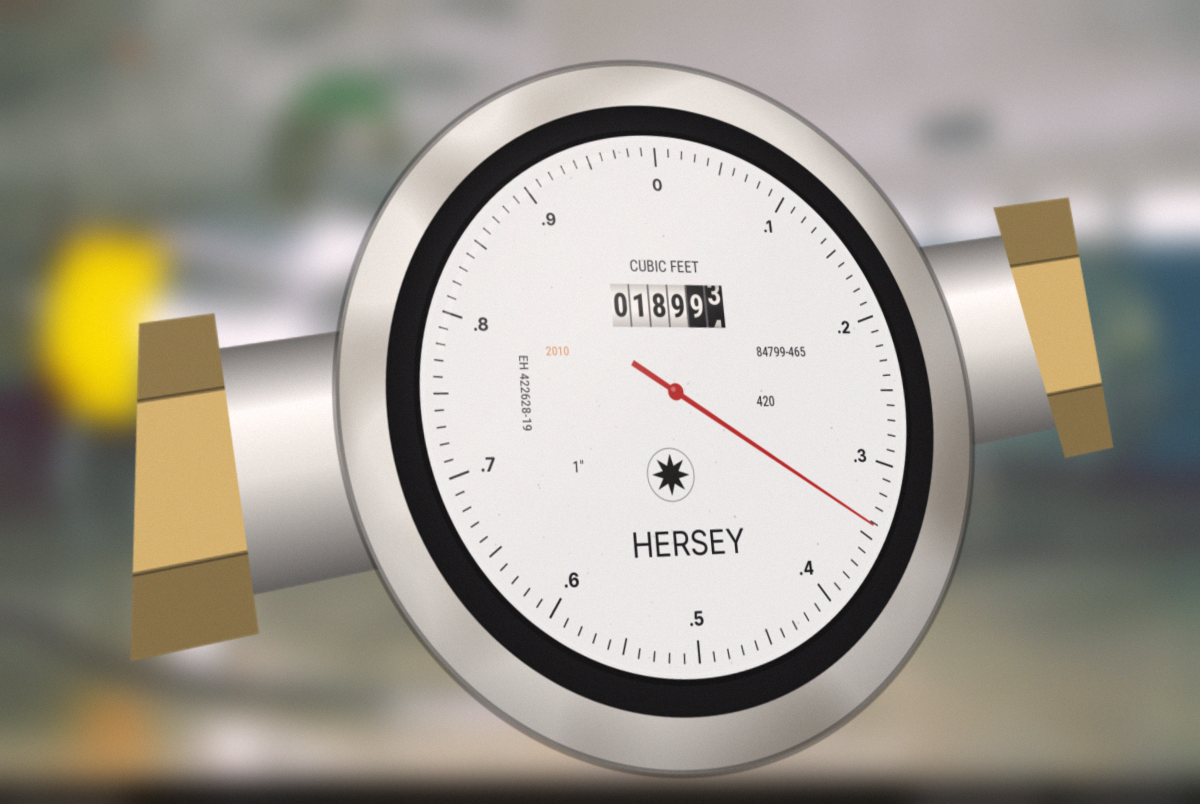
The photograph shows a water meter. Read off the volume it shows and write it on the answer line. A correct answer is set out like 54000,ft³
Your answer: 18993.34,ft³
